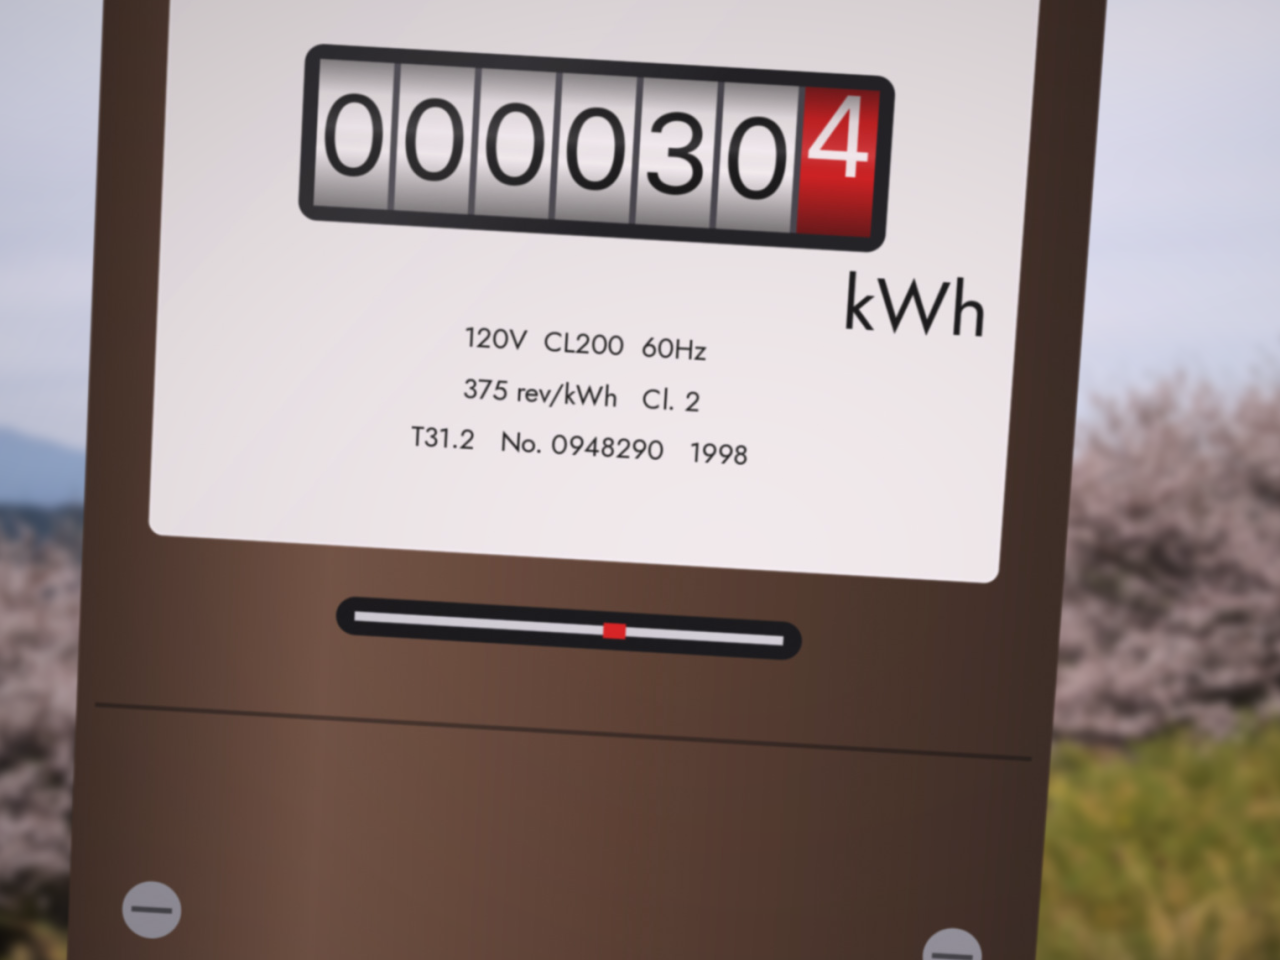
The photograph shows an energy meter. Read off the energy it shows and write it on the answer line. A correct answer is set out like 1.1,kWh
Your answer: 30.4,kWh
